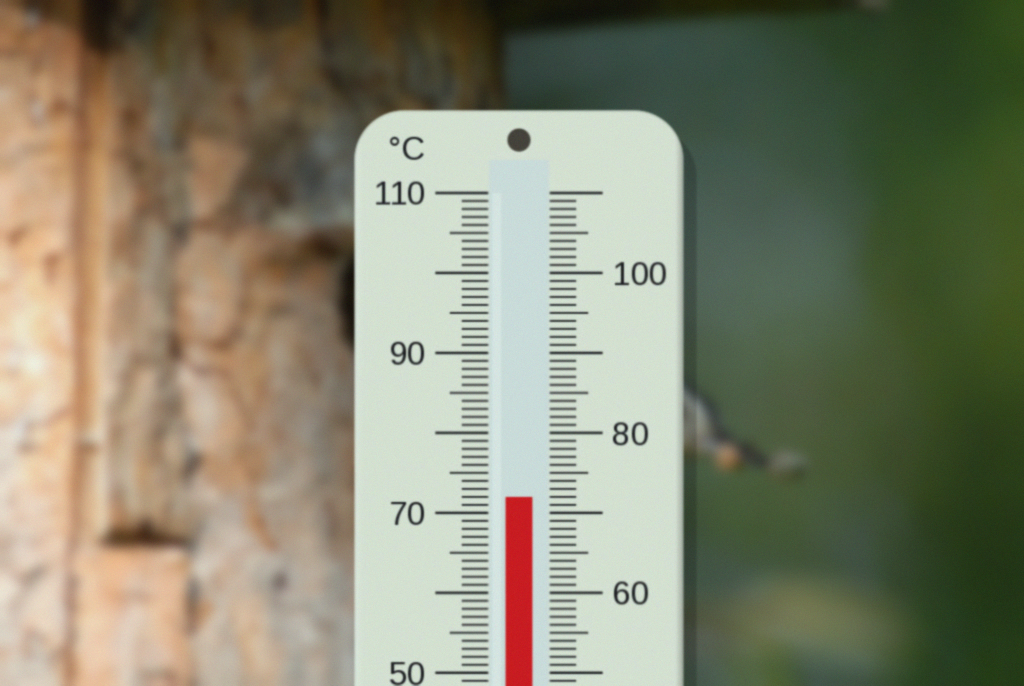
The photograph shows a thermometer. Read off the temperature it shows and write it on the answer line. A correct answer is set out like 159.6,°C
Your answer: 72,°C
